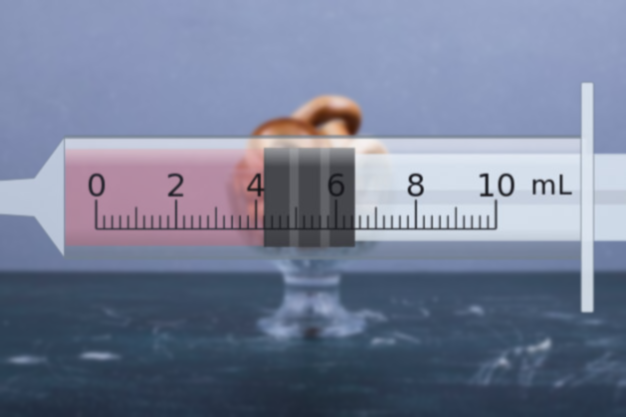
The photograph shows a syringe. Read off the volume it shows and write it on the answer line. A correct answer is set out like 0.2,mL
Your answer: 4.2,mL
